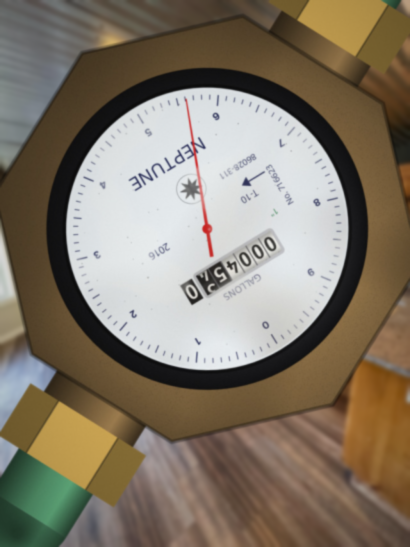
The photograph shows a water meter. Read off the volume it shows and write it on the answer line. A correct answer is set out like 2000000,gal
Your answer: 4535.6,gal
